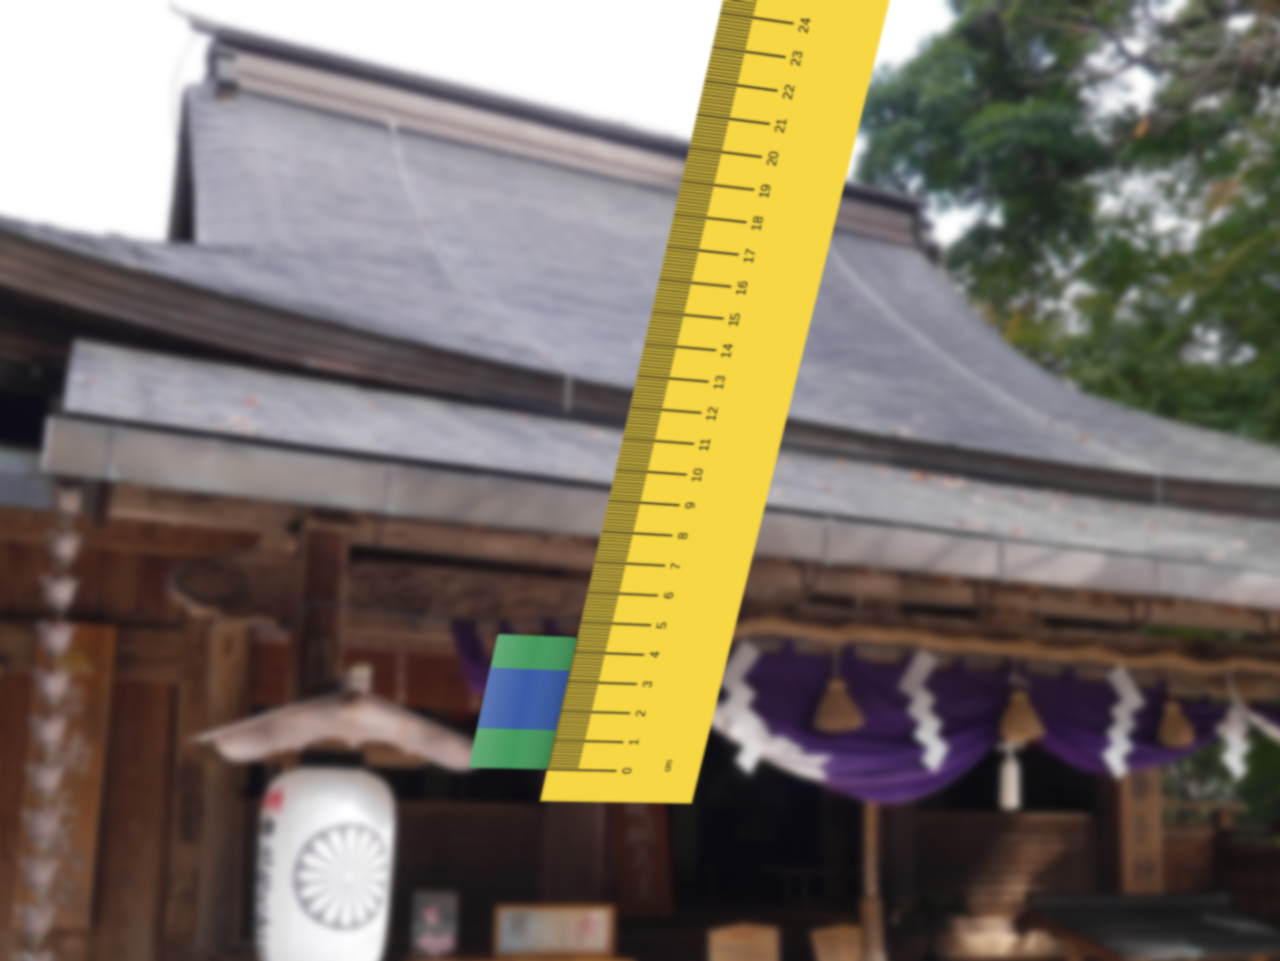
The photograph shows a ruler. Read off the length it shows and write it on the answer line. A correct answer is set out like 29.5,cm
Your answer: 4.5,cm
